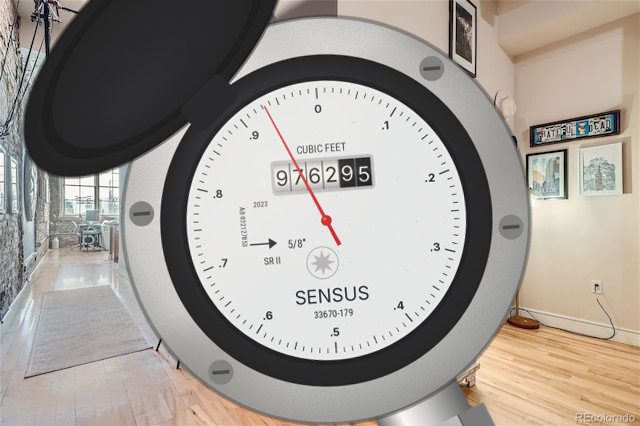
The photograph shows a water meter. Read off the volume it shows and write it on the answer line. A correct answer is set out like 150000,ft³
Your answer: 976294.93,ft³
